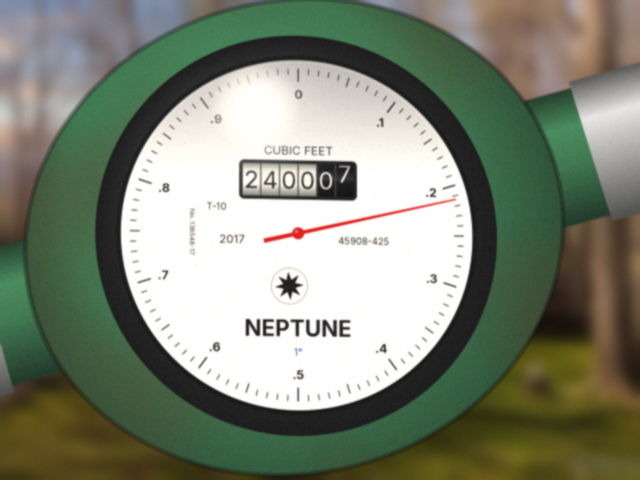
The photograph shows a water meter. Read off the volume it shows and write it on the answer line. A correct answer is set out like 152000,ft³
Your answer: 240007.21,ft³
